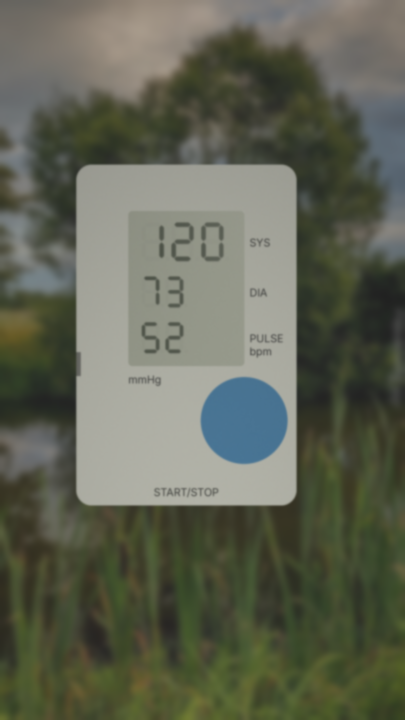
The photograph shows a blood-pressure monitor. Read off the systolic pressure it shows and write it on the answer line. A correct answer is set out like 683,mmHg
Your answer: 120,mmHg
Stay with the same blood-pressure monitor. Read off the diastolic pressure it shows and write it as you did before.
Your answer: 73,mmHg
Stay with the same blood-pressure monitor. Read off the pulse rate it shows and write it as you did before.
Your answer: 52,bpm
